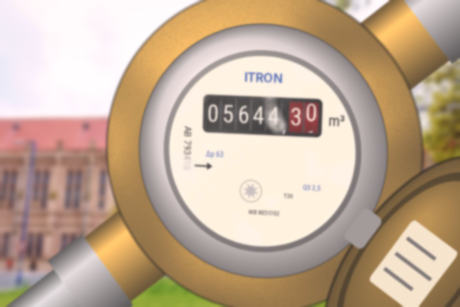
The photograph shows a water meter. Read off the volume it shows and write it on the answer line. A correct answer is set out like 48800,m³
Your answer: 5644.30,m³
